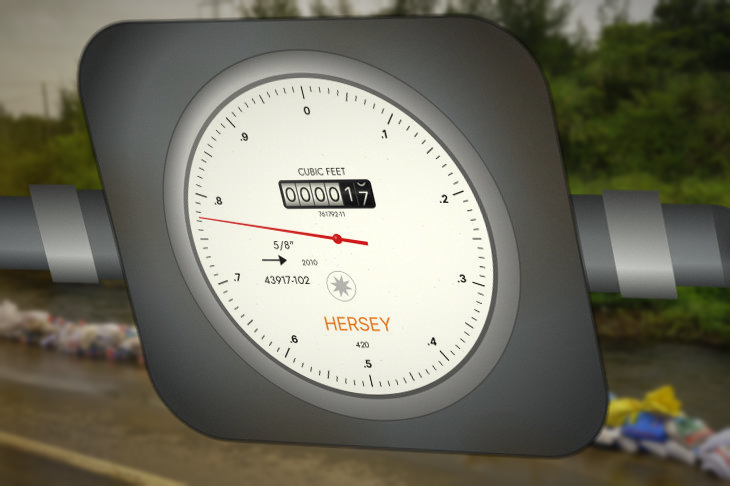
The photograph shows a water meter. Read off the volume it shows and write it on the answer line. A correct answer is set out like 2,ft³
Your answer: 16.77,ft³
